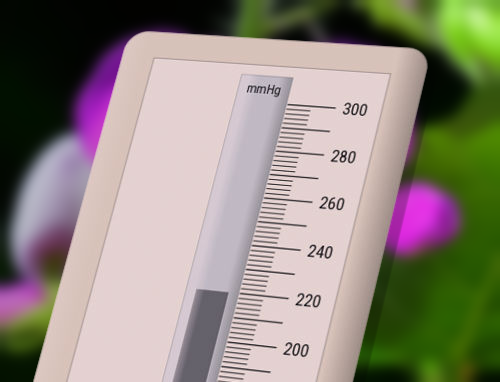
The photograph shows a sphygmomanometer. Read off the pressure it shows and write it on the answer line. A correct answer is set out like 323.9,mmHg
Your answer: 220,mmHg
